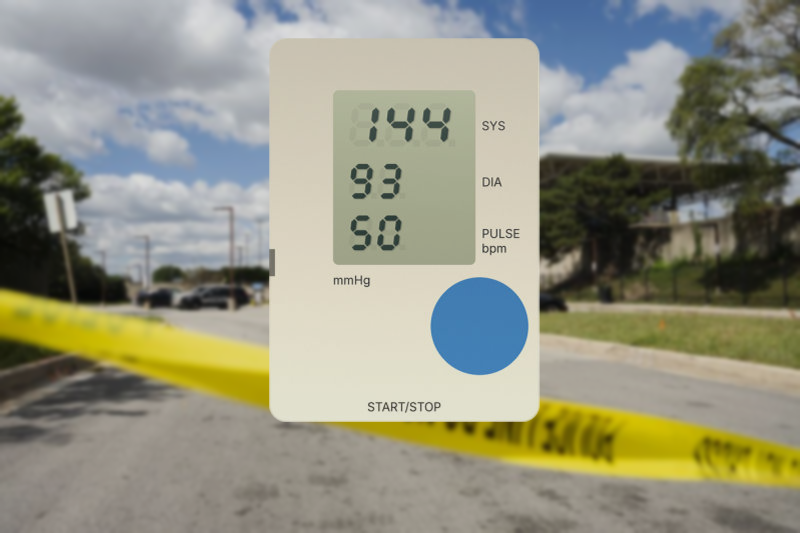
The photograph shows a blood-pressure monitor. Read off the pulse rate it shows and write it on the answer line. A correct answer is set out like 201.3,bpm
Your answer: 50,bpm
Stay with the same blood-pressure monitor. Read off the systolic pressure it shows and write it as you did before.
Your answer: 144,mmHg
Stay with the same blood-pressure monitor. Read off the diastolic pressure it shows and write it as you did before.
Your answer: 93,mmHg
